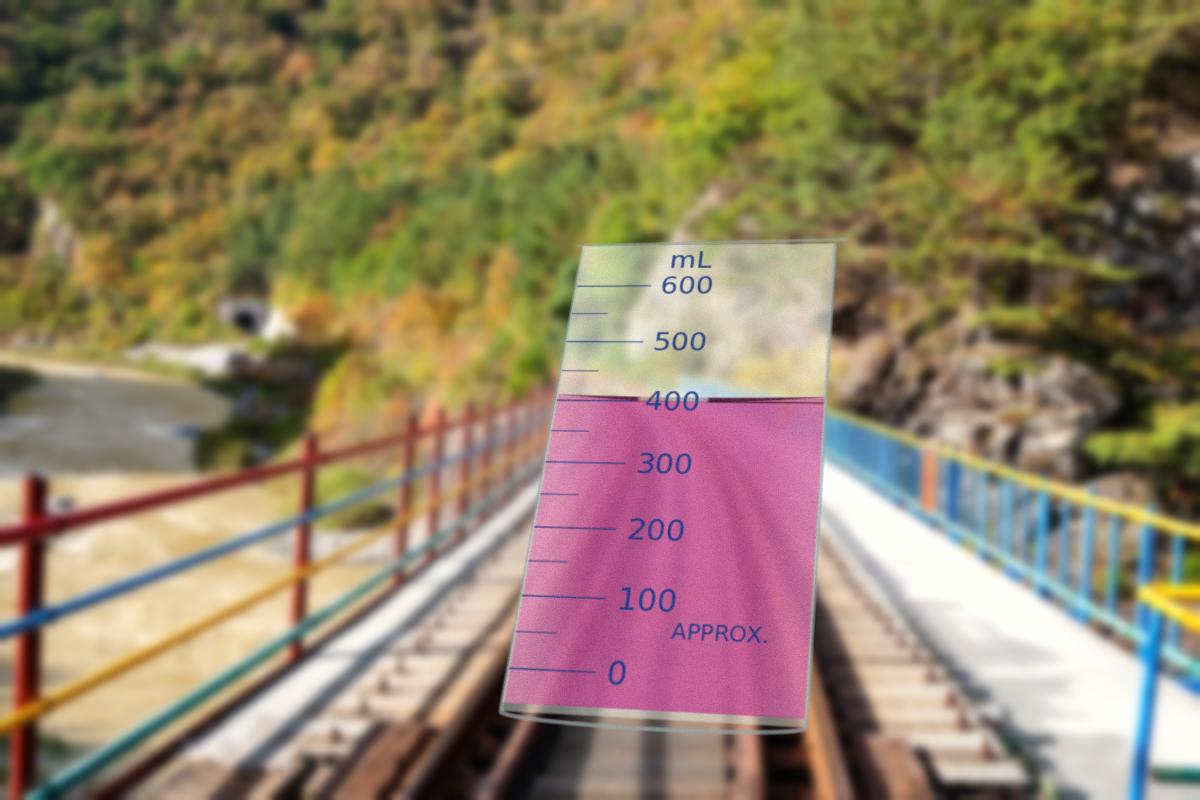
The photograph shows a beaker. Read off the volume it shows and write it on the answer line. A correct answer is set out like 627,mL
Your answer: 400,mL
